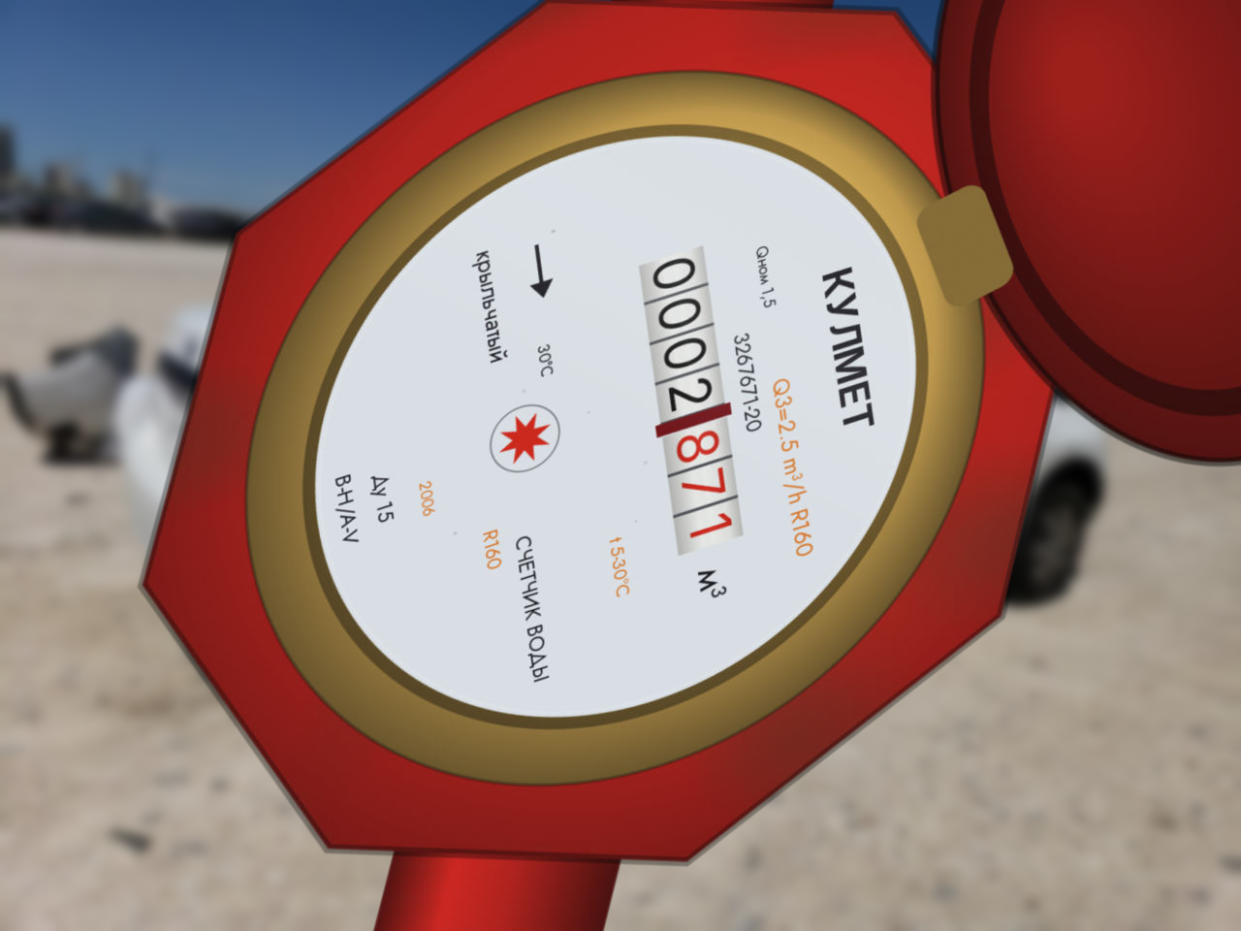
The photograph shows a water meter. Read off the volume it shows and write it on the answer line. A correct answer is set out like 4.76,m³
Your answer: 2.871,m³
